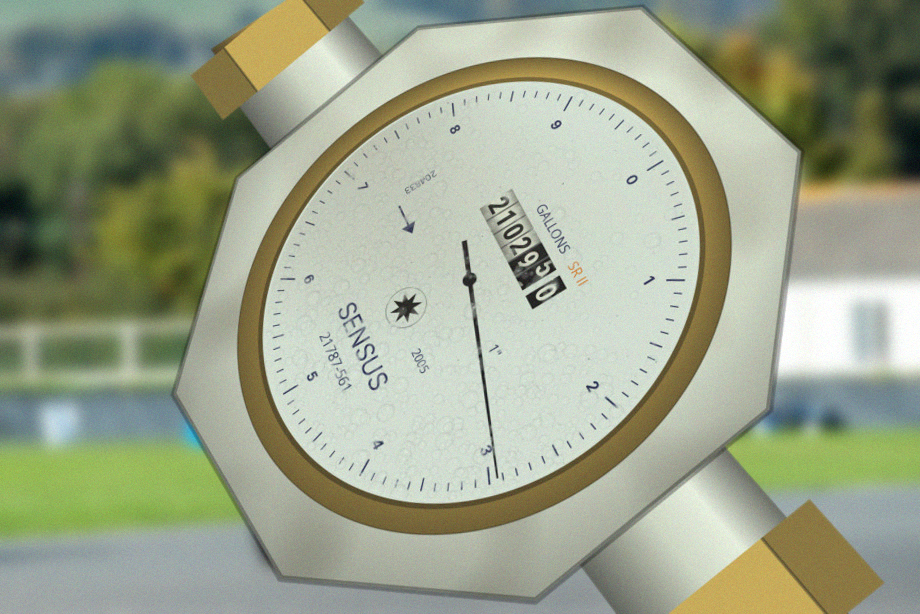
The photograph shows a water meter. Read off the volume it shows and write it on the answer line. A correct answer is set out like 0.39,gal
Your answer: 2102952.9,gal
